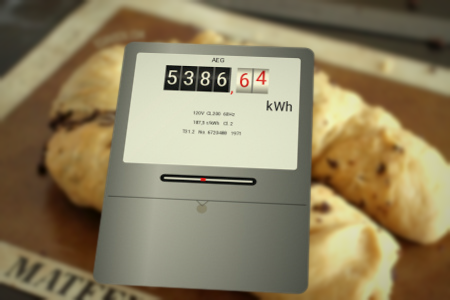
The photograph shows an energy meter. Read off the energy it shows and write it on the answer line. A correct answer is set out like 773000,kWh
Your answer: 5386.64,kWh
